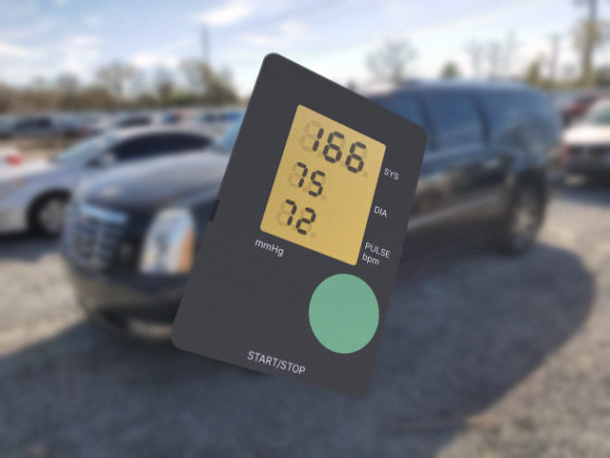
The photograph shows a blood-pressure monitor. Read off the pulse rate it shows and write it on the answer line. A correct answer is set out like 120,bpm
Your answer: 72,bpm
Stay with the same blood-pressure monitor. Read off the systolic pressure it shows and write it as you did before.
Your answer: 166,mmHg
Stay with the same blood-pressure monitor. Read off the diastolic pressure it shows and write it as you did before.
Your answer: 75,mmHg
